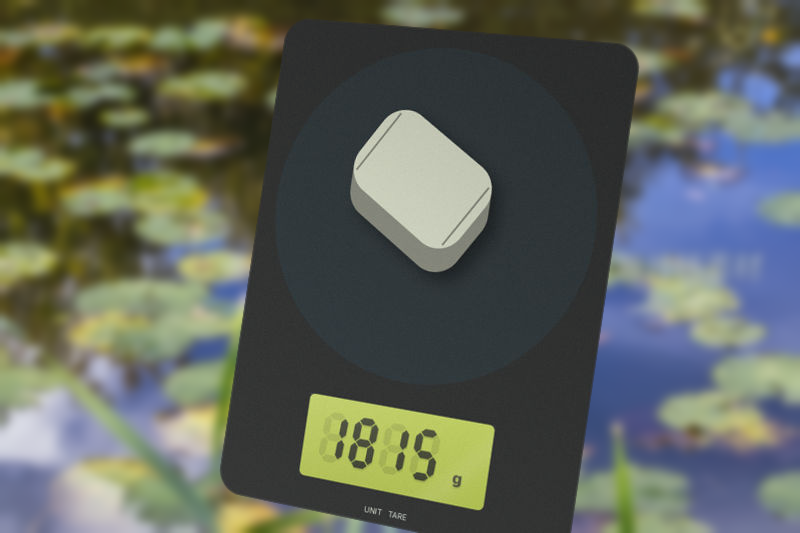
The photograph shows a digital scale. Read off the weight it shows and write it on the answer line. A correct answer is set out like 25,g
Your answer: 1815,g
